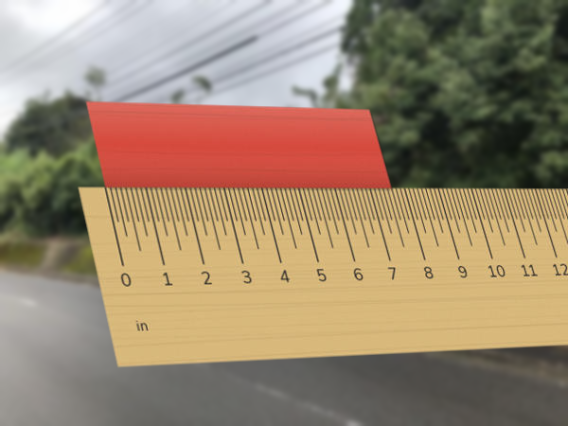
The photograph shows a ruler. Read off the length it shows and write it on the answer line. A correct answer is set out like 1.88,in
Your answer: 7.625,in
